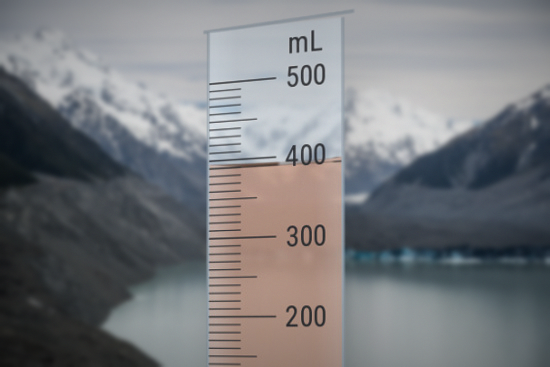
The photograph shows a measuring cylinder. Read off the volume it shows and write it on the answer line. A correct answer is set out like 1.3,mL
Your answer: 390,mL
